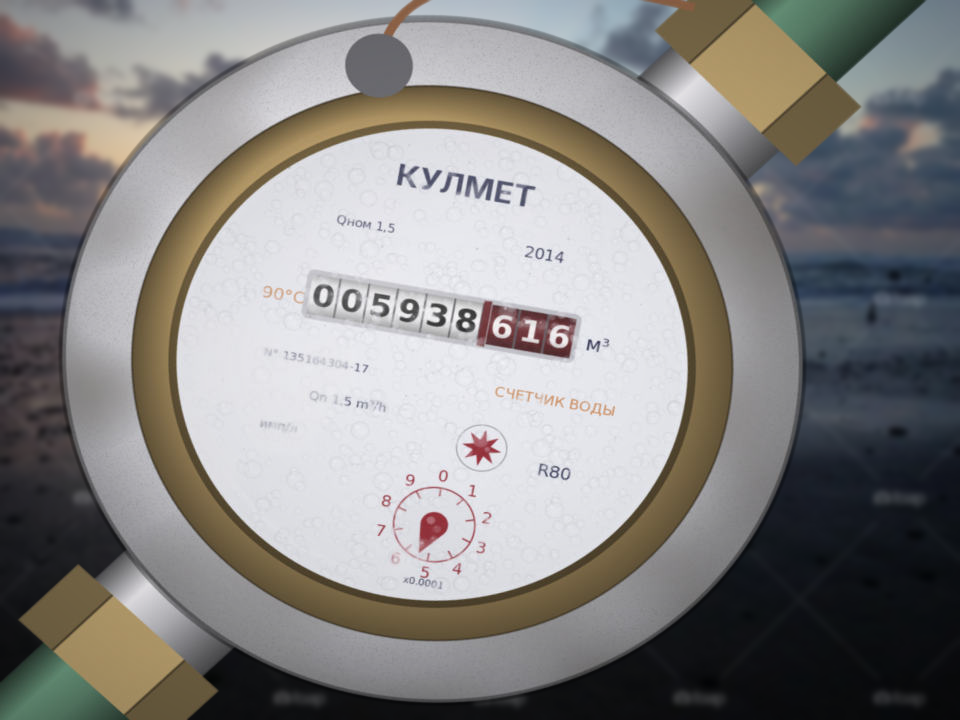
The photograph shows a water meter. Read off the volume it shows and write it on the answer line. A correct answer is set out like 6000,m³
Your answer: 5938.6165,m³
